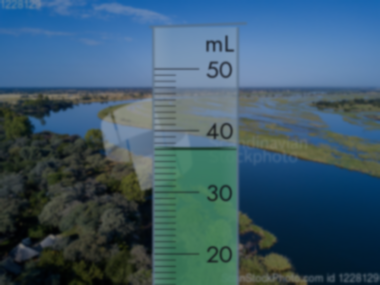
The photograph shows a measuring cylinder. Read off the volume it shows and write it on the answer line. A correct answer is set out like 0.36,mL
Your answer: 37,mL
